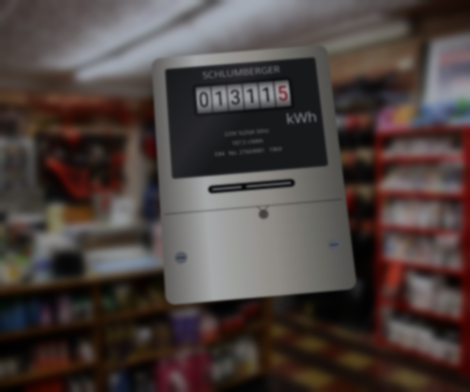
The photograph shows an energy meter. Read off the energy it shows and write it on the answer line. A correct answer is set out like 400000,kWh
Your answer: 1311.5,kWh
